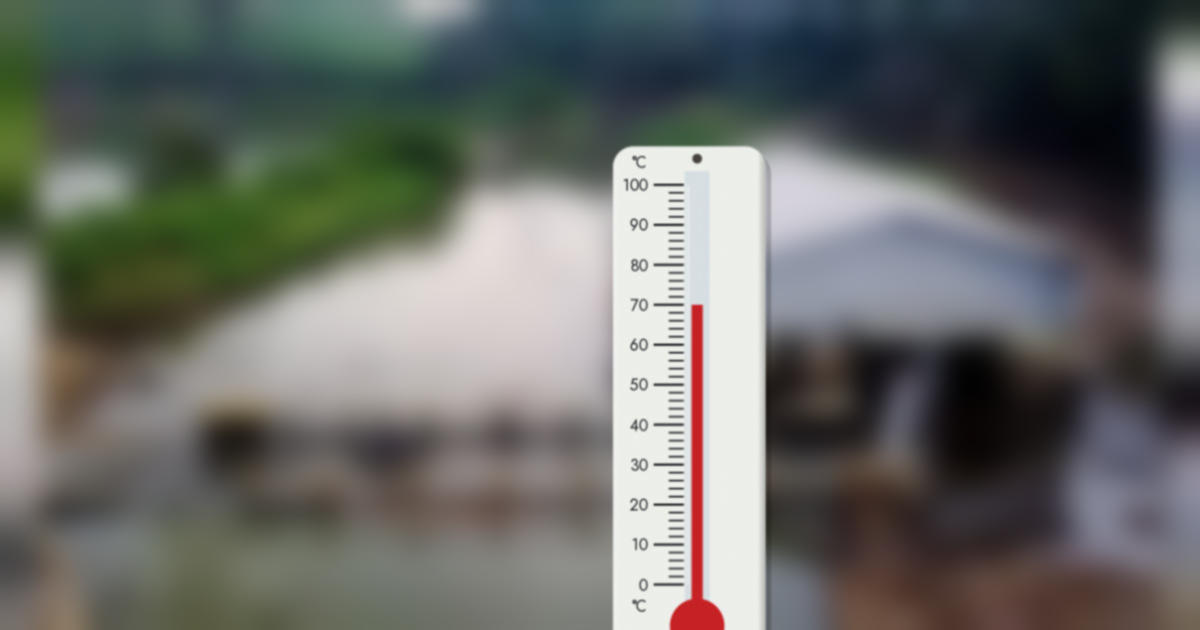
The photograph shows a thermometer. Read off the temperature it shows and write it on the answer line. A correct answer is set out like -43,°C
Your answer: 70,°C
